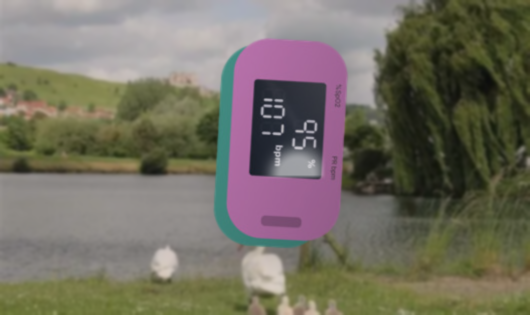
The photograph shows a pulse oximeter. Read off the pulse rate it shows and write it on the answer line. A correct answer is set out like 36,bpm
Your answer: 107,bpm
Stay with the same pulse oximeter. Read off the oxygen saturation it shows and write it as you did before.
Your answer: 95,%
